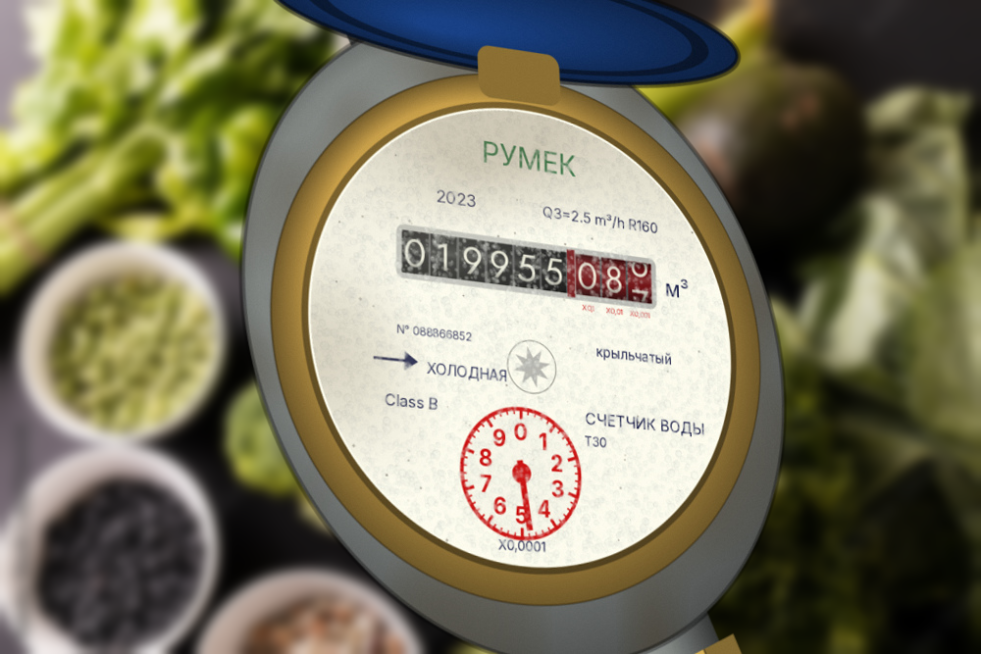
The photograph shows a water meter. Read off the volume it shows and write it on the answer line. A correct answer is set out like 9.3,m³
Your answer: 19955.0864,m³
